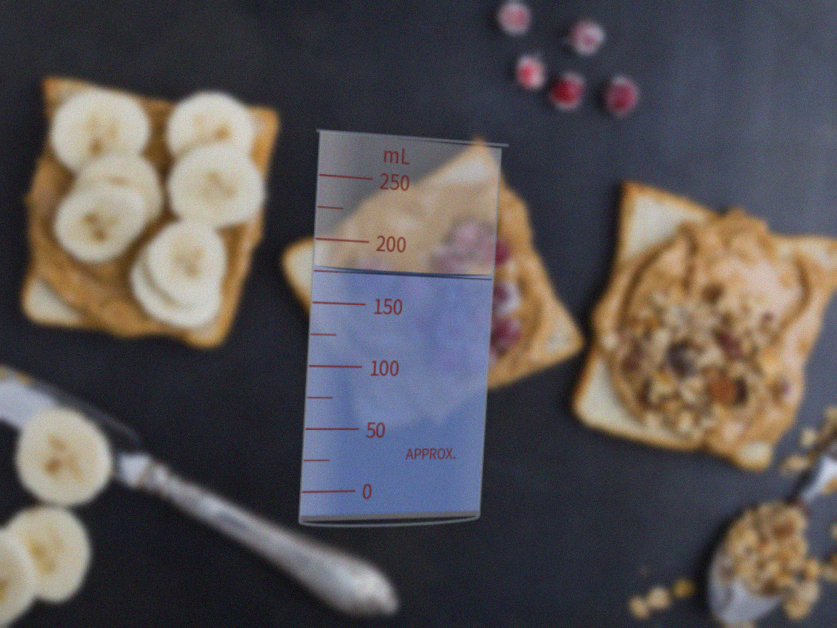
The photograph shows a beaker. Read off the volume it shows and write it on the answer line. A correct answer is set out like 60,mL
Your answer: 175,mL
